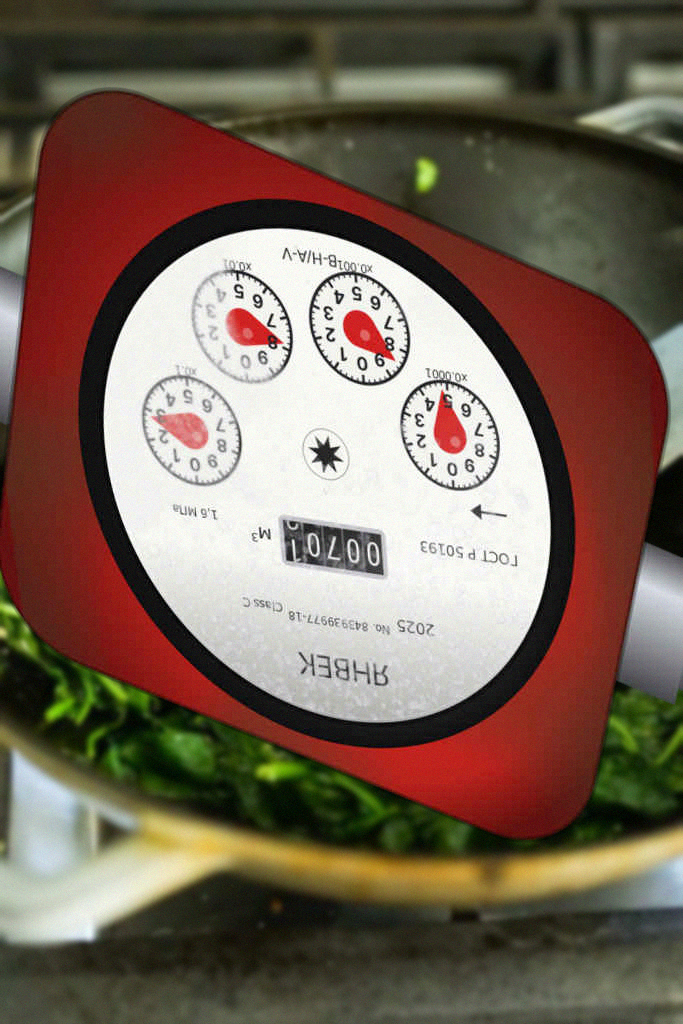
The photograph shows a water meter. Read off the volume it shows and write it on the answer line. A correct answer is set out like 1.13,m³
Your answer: 701.2784,m³
